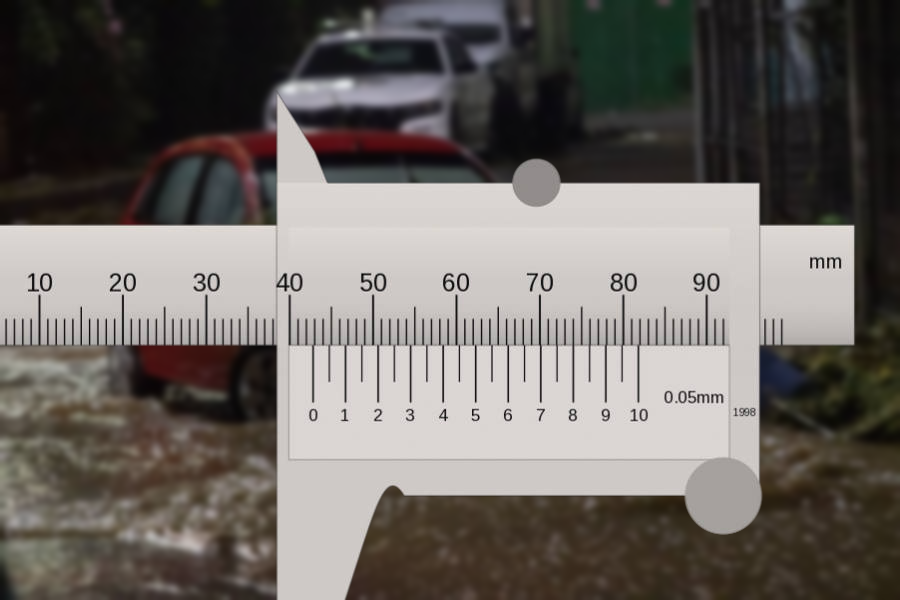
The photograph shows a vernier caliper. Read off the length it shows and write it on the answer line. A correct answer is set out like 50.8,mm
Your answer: 42.8,mm
